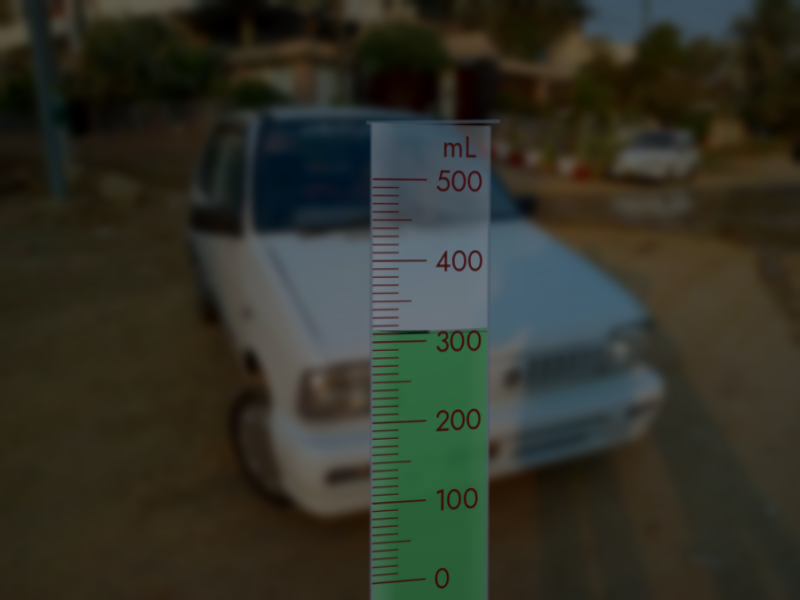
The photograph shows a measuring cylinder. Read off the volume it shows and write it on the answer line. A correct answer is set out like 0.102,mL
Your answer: 310,mL
